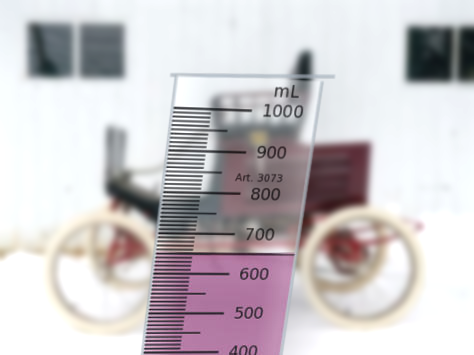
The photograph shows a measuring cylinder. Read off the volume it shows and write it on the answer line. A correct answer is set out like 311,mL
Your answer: 650,mL
